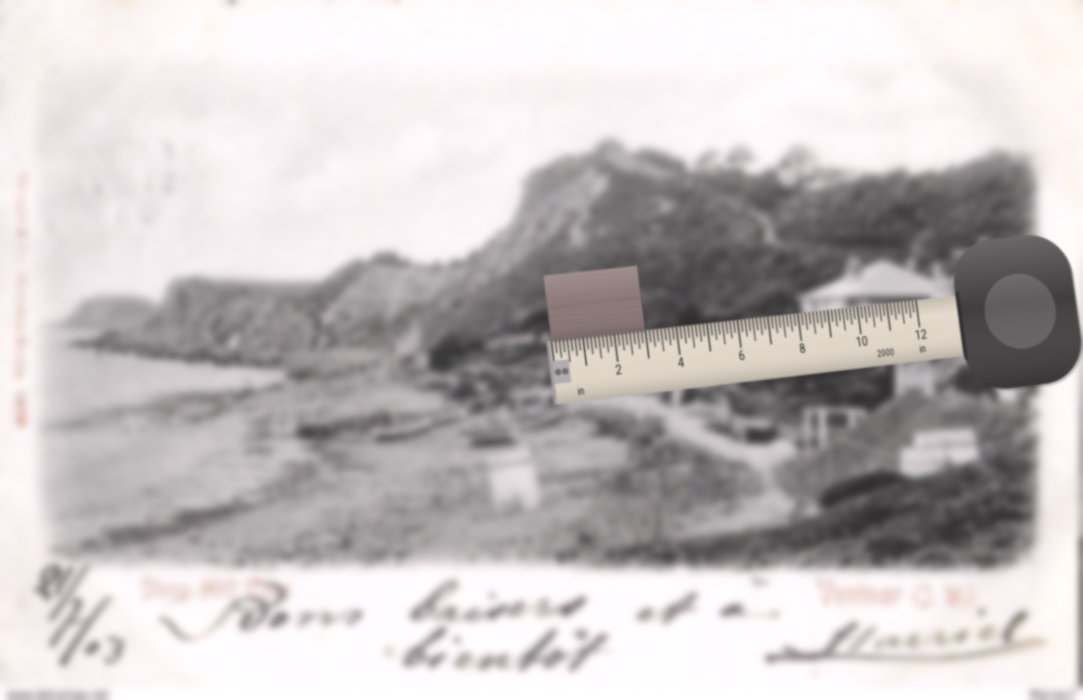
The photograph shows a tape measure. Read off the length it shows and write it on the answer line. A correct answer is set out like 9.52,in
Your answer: 3,in
